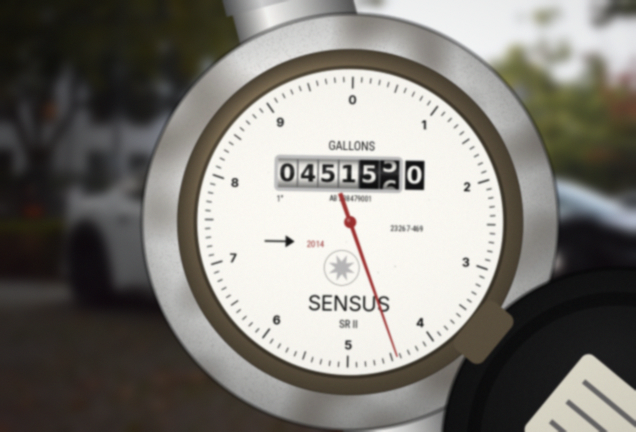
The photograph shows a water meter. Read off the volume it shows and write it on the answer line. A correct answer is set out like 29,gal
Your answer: 451554.4,gal
